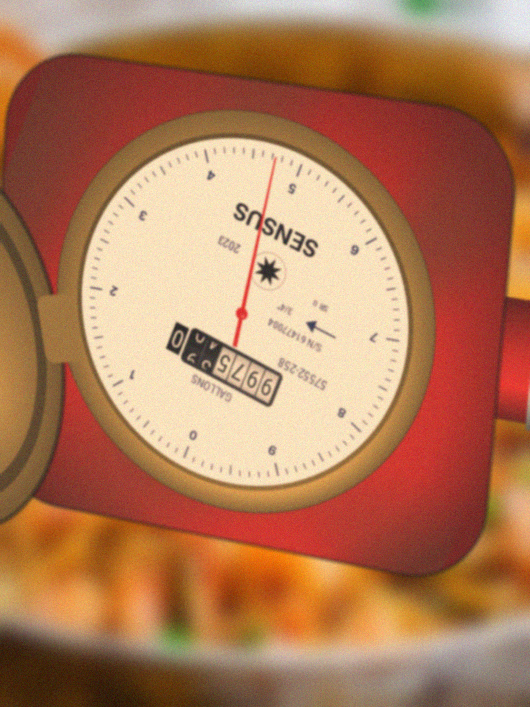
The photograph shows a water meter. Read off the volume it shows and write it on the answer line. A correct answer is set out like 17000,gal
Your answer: 9975394.7,gal
